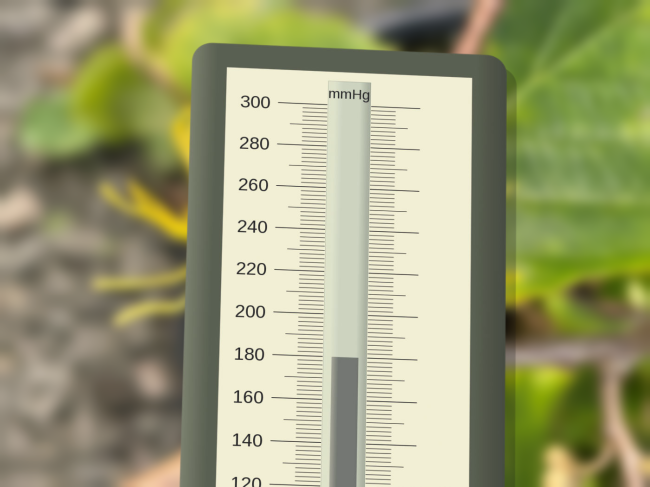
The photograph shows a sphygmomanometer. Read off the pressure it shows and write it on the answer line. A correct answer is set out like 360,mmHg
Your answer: 180,mmHg
